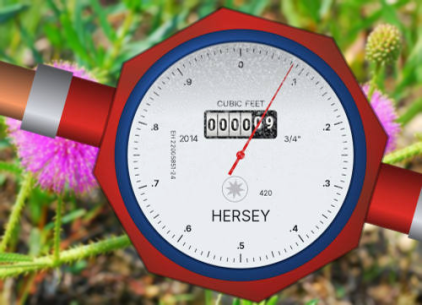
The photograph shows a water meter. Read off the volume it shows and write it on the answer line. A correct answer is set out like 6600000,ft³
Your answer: 9.08,ft³
